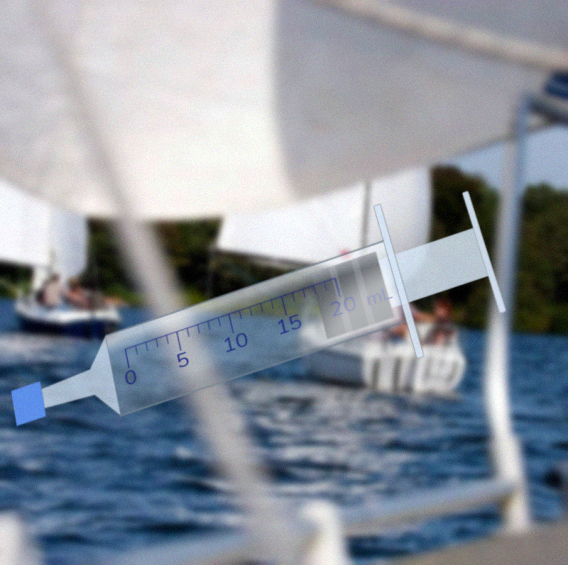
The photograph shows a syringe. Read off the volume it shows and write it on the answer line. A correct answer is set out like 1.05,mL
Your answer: 18,mL
